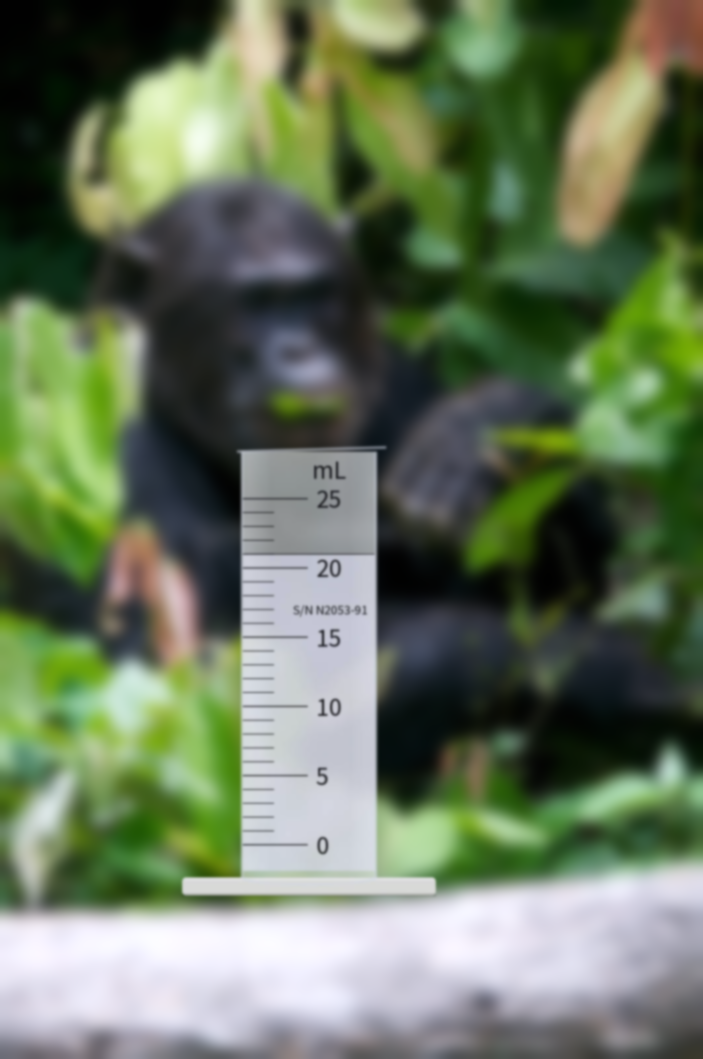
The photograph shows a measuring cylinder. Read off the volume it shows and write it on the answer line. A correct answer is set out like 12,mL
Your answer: 21,mL
